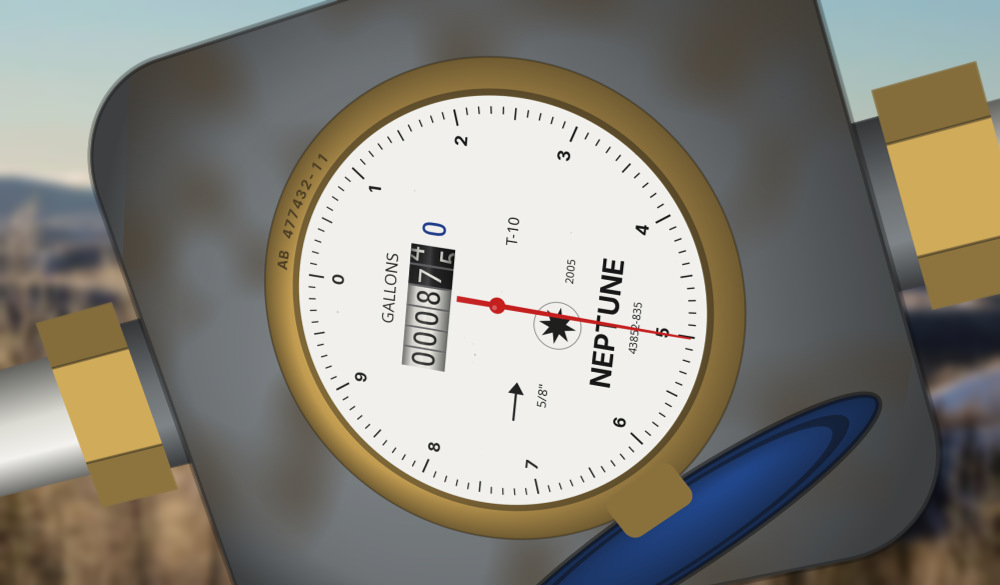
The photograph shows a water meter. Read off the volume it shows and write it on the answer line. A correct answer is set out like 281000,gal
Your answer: 8745.0,gal
